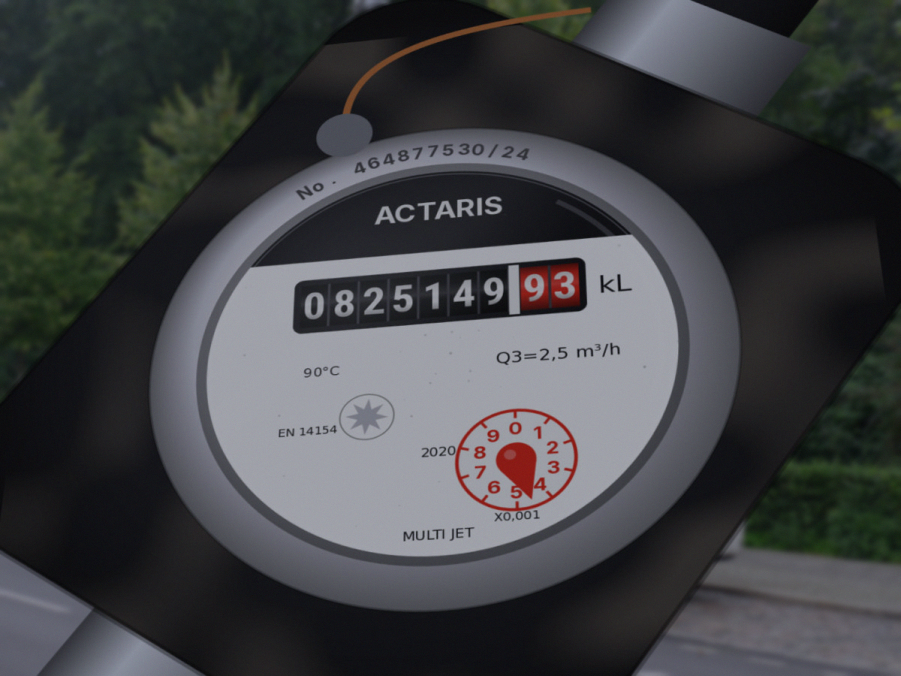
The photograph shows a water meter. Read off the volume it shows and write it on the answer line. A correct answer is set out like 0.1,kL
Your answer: 825149.934,kL
